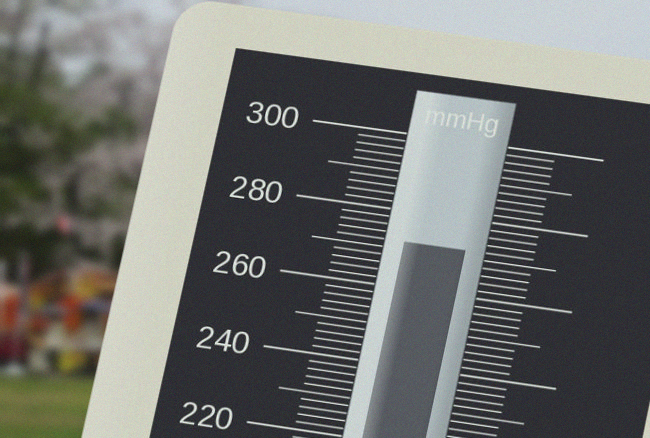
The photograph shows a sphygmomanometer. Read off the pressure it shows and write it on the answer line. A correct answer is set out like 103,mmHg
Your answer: 272,mmHg
